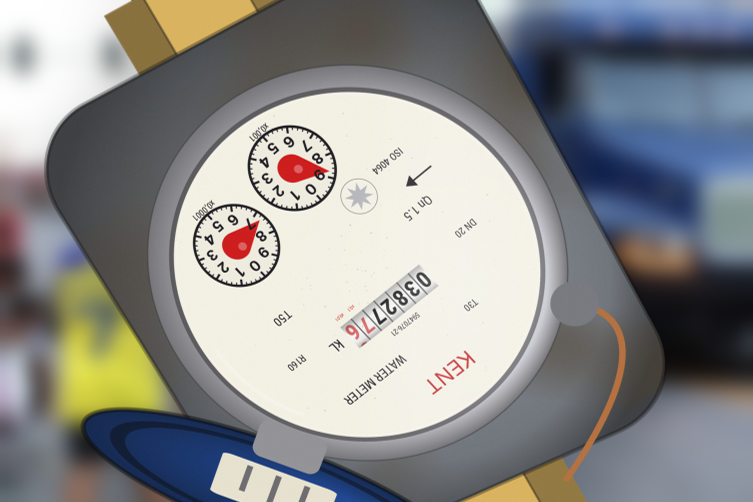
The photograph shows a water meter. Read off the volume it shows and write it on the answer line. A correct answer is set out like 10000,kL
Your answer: 3827.7587,kL
